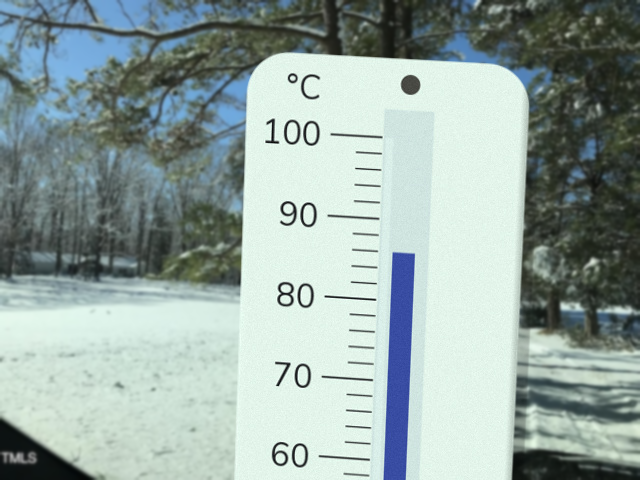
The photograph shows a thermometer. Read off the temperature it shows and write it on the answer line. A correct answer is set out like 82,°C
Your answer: 86,°C
